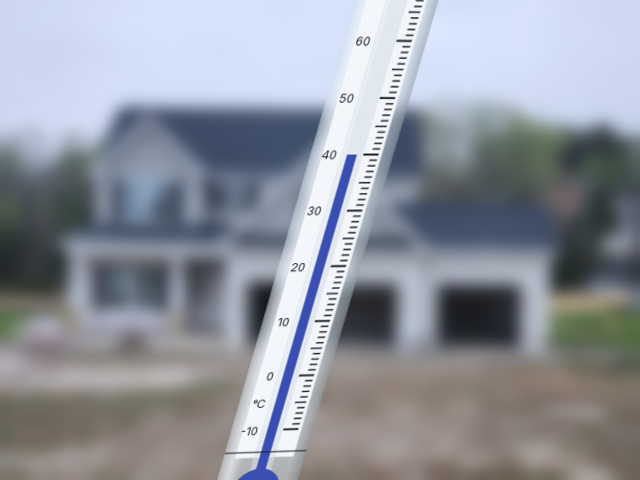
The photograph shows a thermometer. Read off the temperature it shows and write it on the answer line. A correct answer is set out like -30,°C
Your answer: 40,°C
